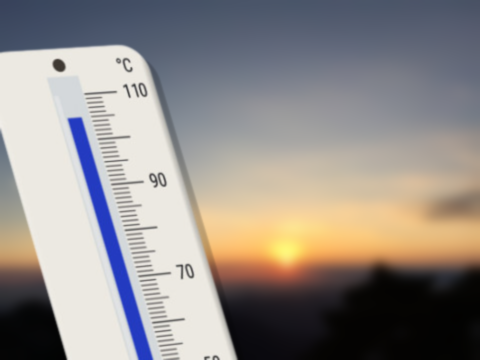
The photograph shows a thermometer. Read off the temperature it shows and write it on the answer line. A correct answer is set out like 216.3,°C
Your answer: 105,°C
